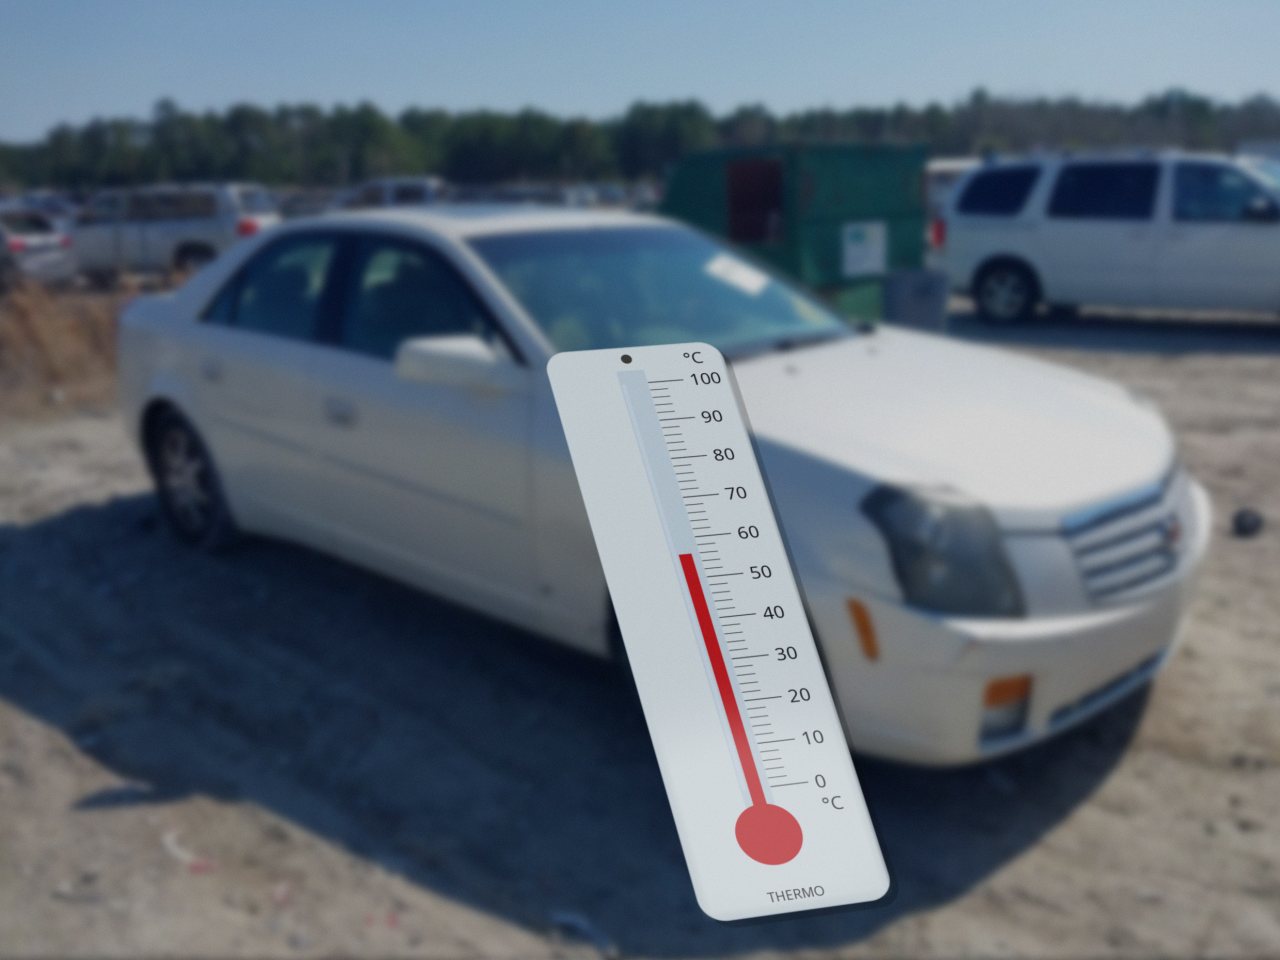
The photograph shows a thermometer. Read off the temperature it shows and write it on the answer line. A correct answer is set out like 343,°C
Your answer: 56,°C
